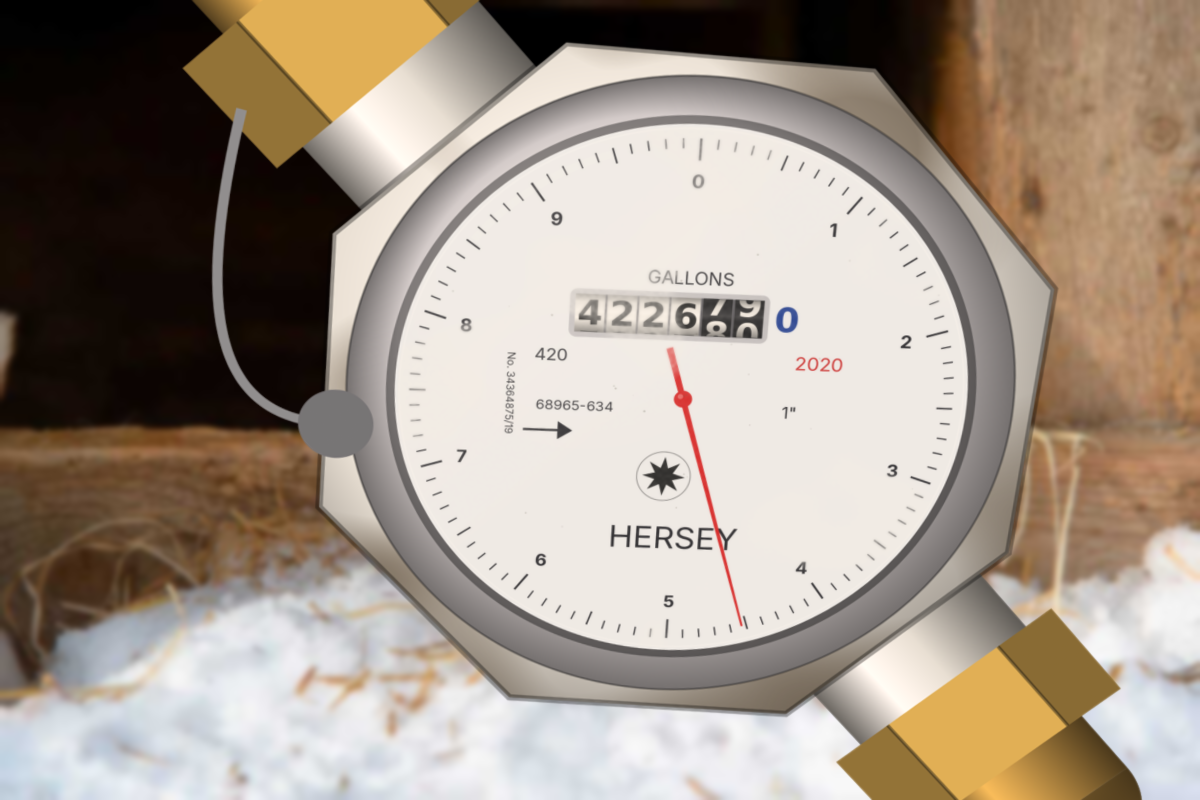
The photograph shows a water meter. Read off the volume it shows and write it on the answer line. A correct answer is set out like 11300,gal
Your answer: 4226794.5,gal
